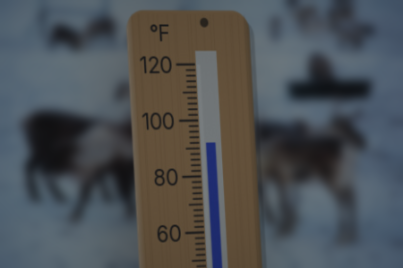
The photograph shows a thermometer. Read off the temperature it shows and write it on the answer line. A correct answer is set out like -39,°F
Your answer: 92,°F
